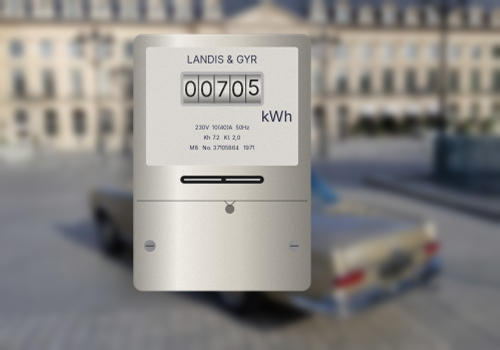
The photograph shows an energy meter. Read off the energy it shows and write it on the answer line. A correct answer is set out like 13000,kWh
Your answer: 705,kWh
